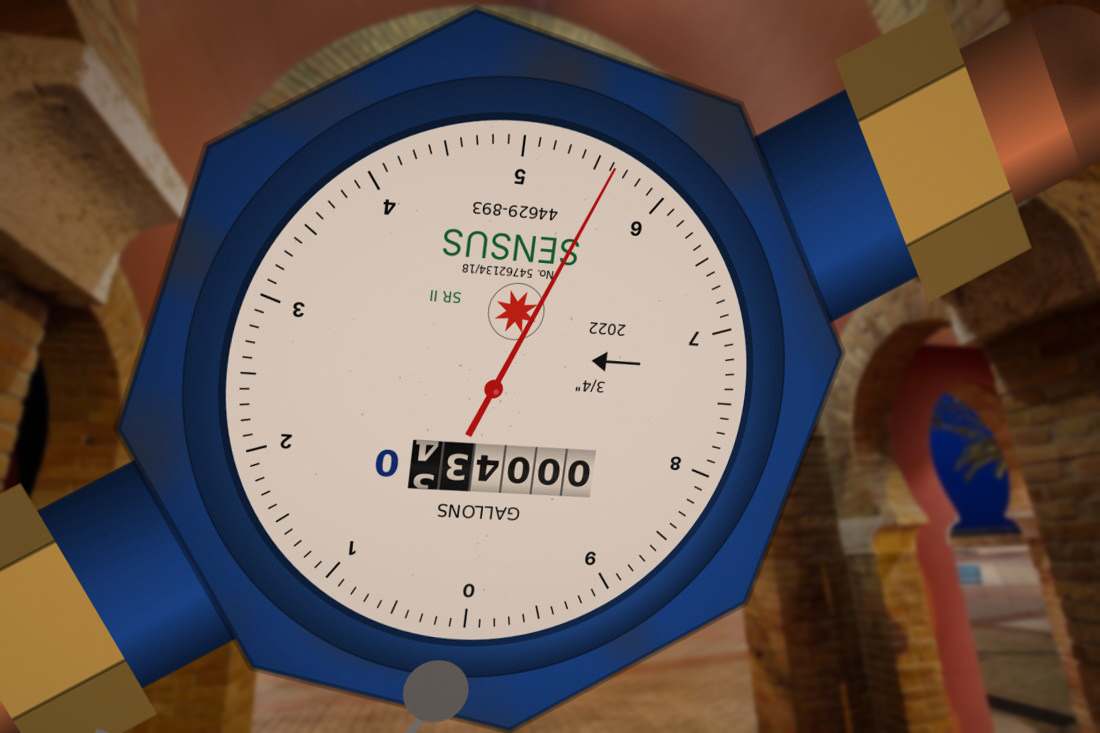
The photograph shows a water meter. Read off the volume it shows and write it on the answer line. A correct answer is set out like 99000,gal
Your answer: 4335.6,gal
